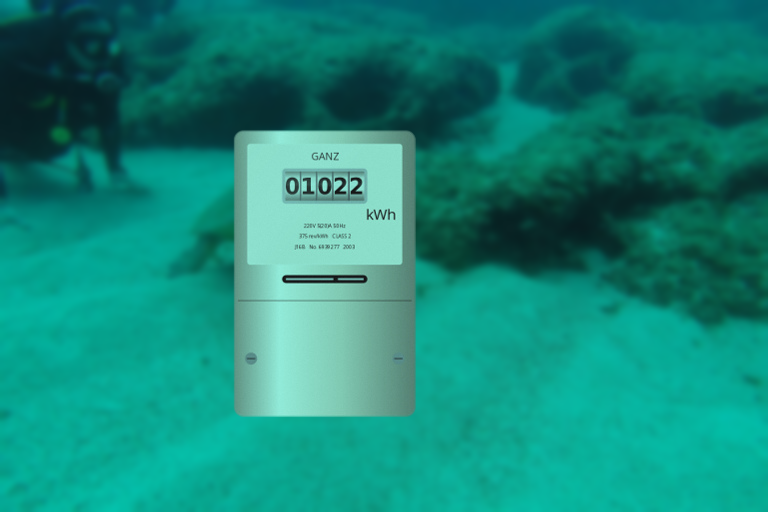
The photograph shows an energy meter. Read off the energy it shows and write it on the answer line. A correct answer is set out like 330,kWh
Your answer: 1022,kWh
